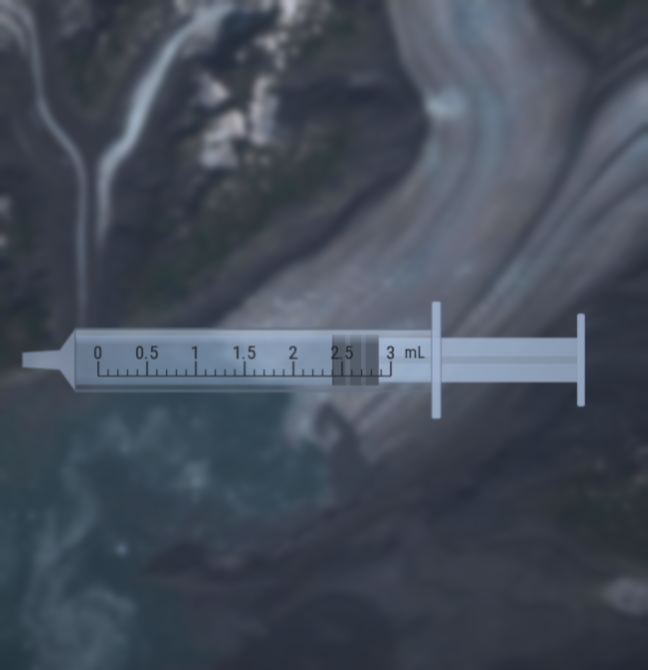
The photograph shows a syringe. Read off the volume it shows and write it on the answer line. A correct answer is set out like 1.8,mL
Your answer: 2.4,mL
